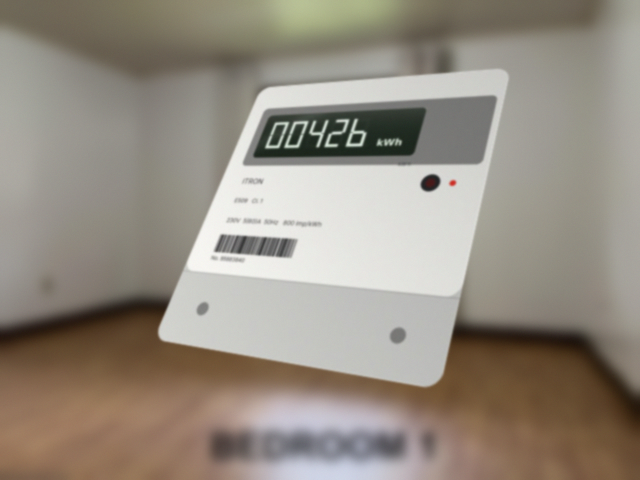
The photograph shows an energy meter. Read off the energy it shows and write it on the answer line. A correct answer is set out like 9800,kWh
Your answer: 426,kWh
